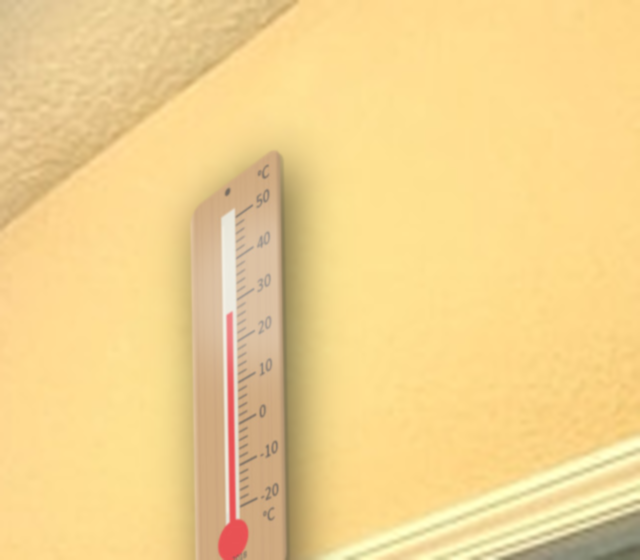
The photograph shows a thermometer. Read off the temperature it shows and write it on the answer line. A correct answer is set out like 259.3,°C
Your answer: 28,°C
